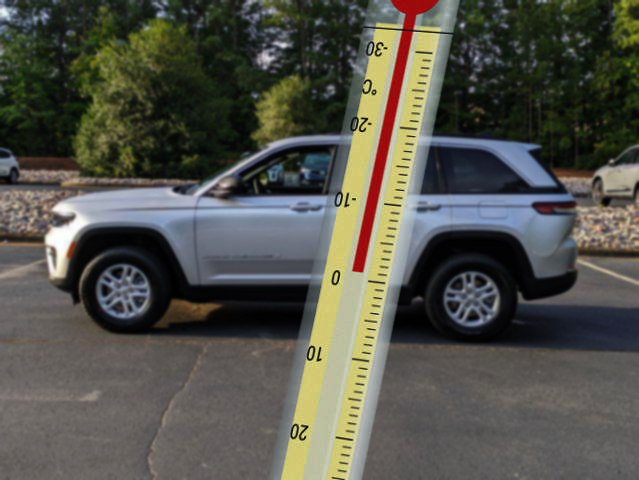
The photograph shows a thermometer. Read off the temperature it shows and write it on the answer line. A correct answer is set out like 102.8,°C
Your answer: -1,°C
